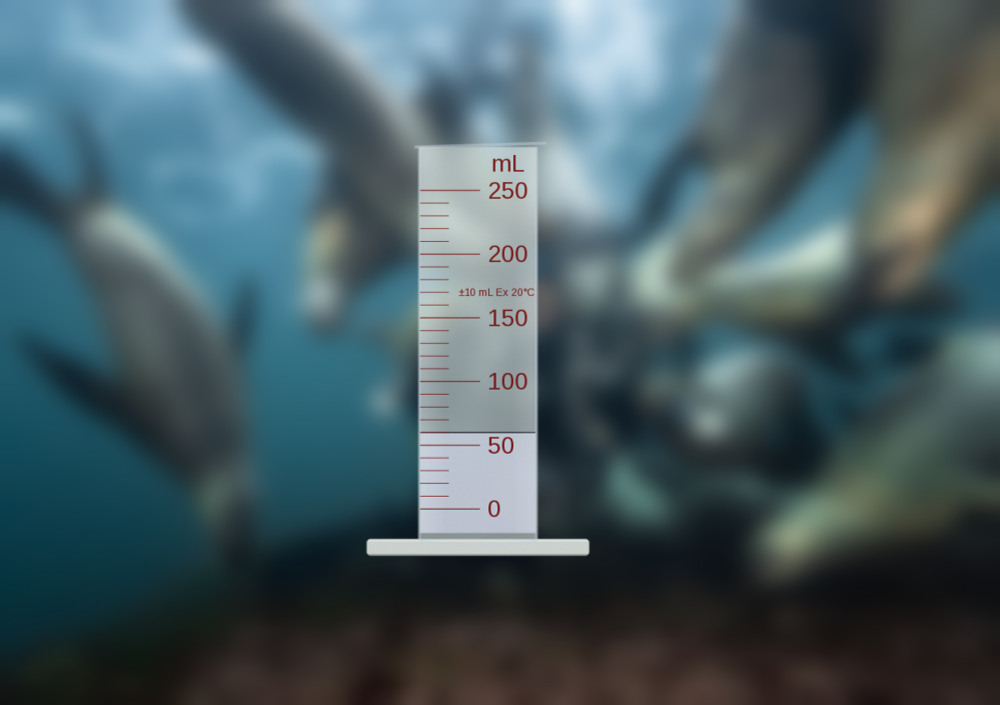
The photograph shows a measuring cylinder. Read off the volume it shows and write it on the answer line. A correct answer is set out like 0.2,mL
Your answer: 60,mL
